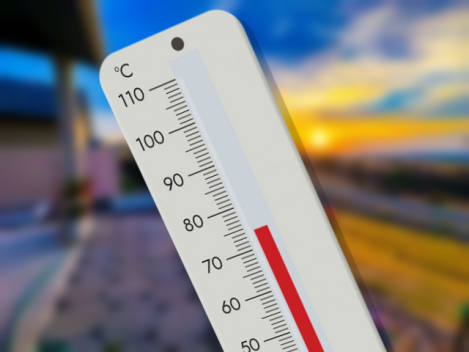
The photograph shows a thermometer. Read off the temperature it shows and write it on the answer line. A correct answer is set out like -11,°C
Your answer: 74,°C
